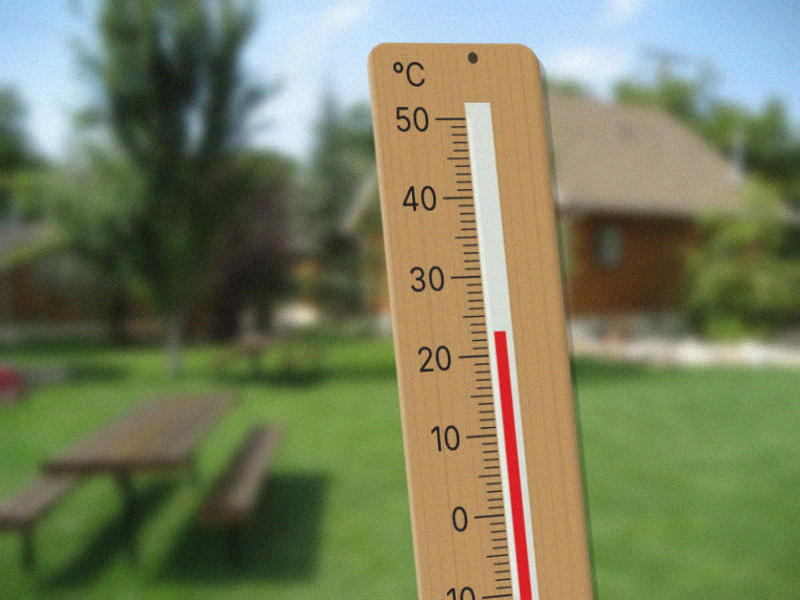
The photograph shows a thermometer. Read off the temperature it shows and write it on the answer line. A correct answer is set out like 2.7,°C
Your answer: 23,°C
